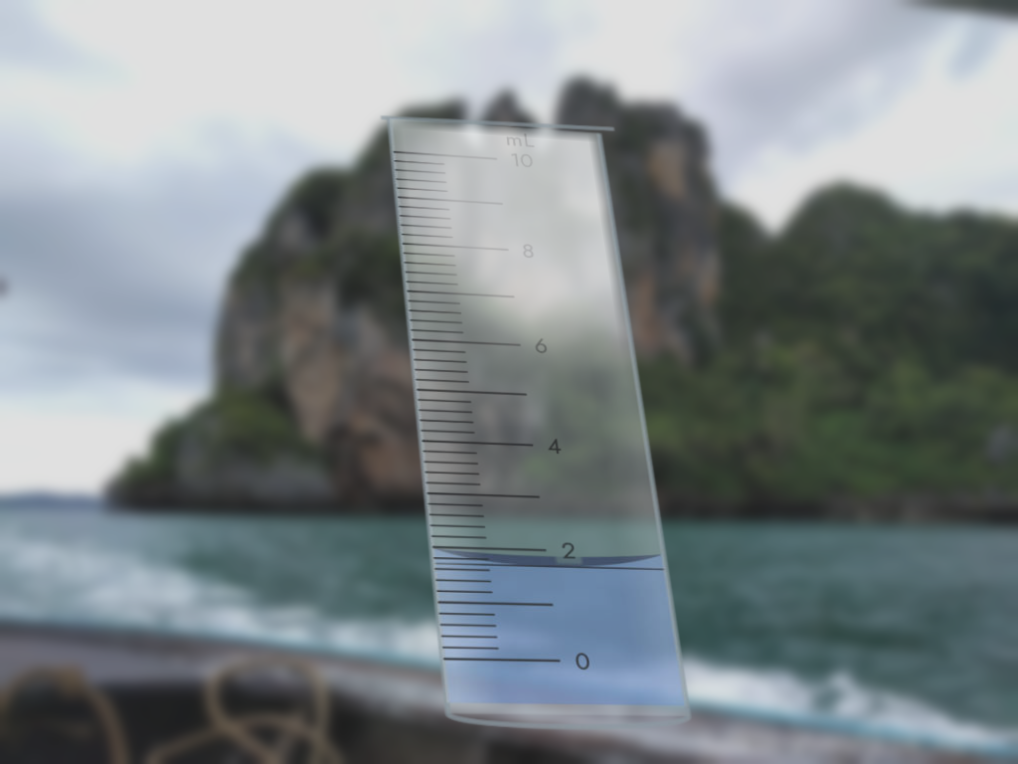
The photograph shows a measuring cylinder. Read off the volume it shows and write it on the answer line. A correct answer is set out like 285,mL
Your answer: 1.7,mL
